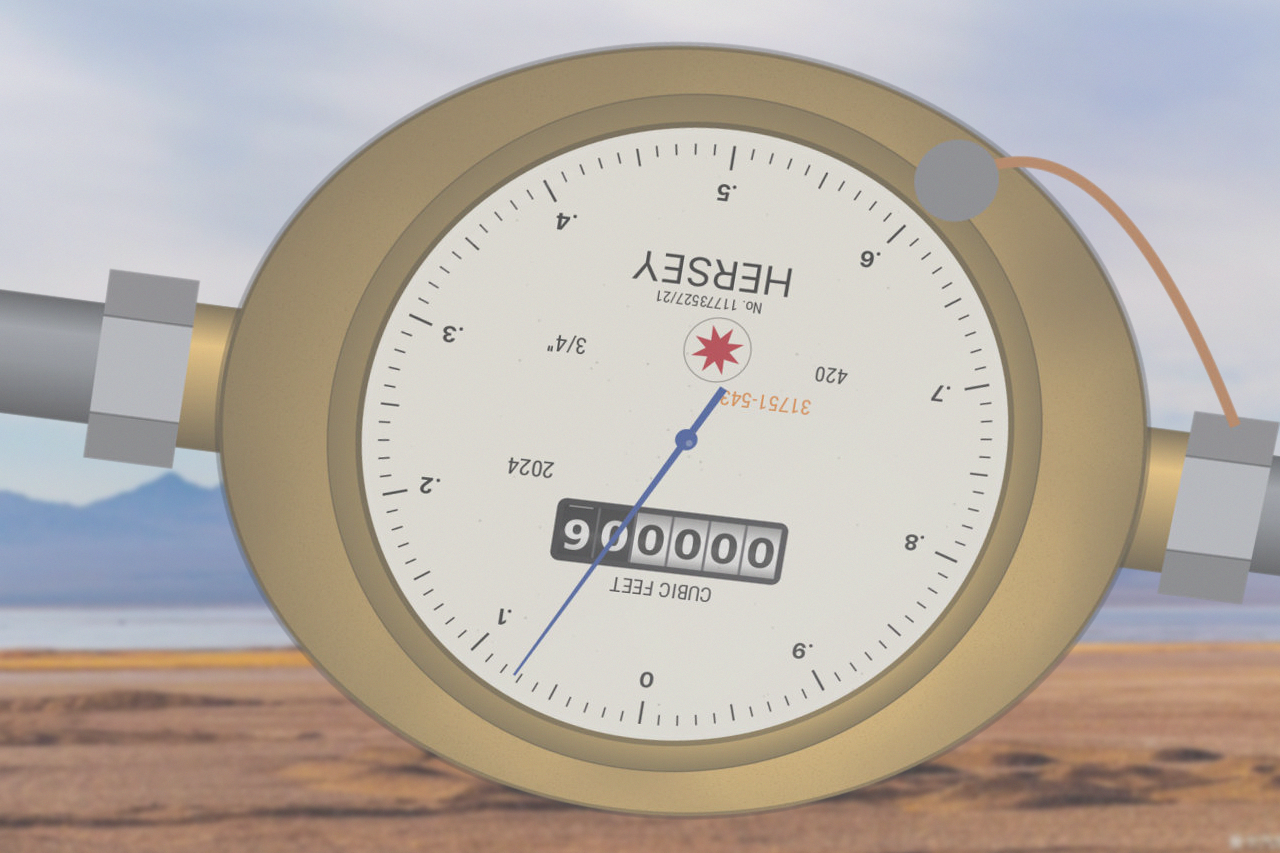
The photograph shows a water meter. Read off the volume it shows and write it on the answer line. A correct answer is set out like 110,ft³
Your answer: 6.07,ft³
